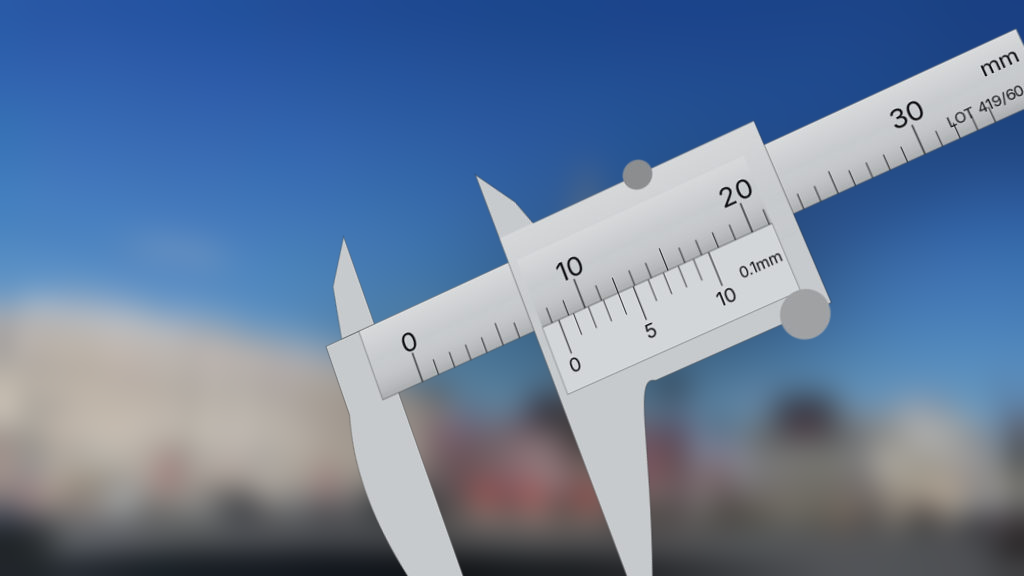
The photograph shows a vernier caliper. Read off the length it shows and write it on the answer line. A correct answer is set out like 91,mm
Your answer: 8.4,mm
